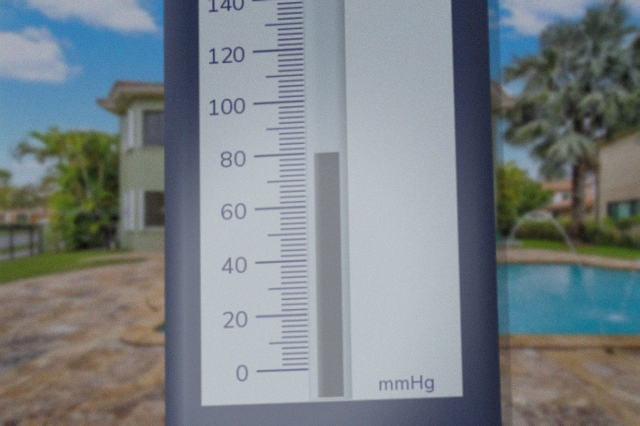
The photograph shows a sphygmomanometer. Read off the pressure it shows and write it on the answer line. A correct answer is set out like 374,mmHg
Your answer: 80,mmHg
